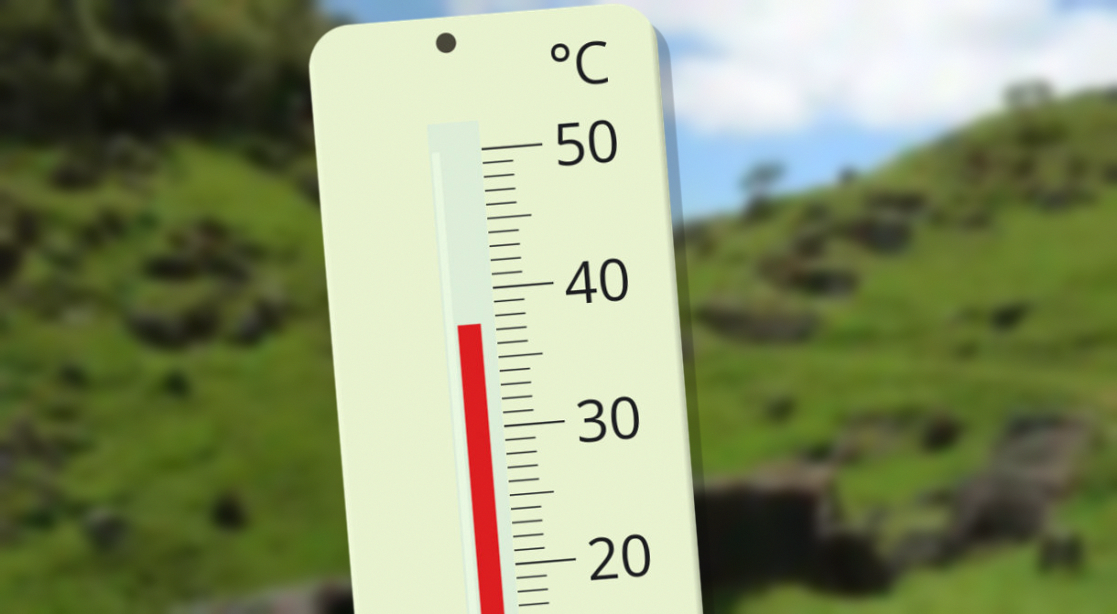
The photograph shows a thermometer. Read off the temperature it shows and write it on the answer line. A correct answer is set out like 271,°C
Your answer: 37.5,°C
